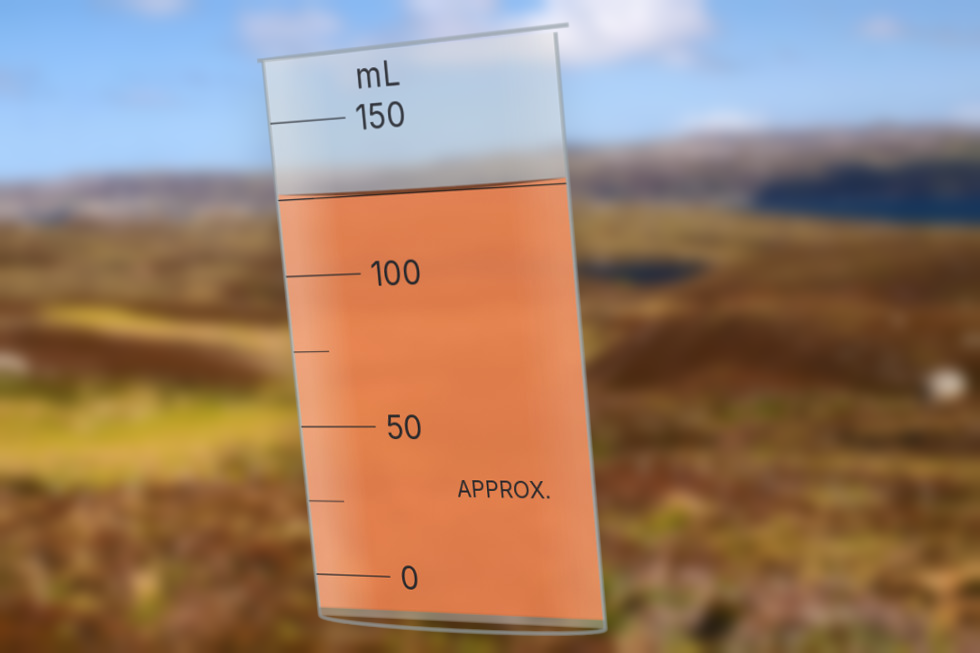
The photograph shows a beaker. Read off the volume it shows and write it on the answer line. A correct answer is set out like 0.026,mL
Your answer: 125,mL
